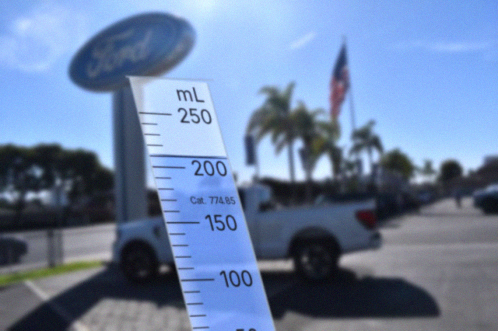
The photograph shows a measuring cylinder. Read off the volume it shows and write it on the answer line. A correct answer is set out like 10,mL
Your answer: 210,mL
